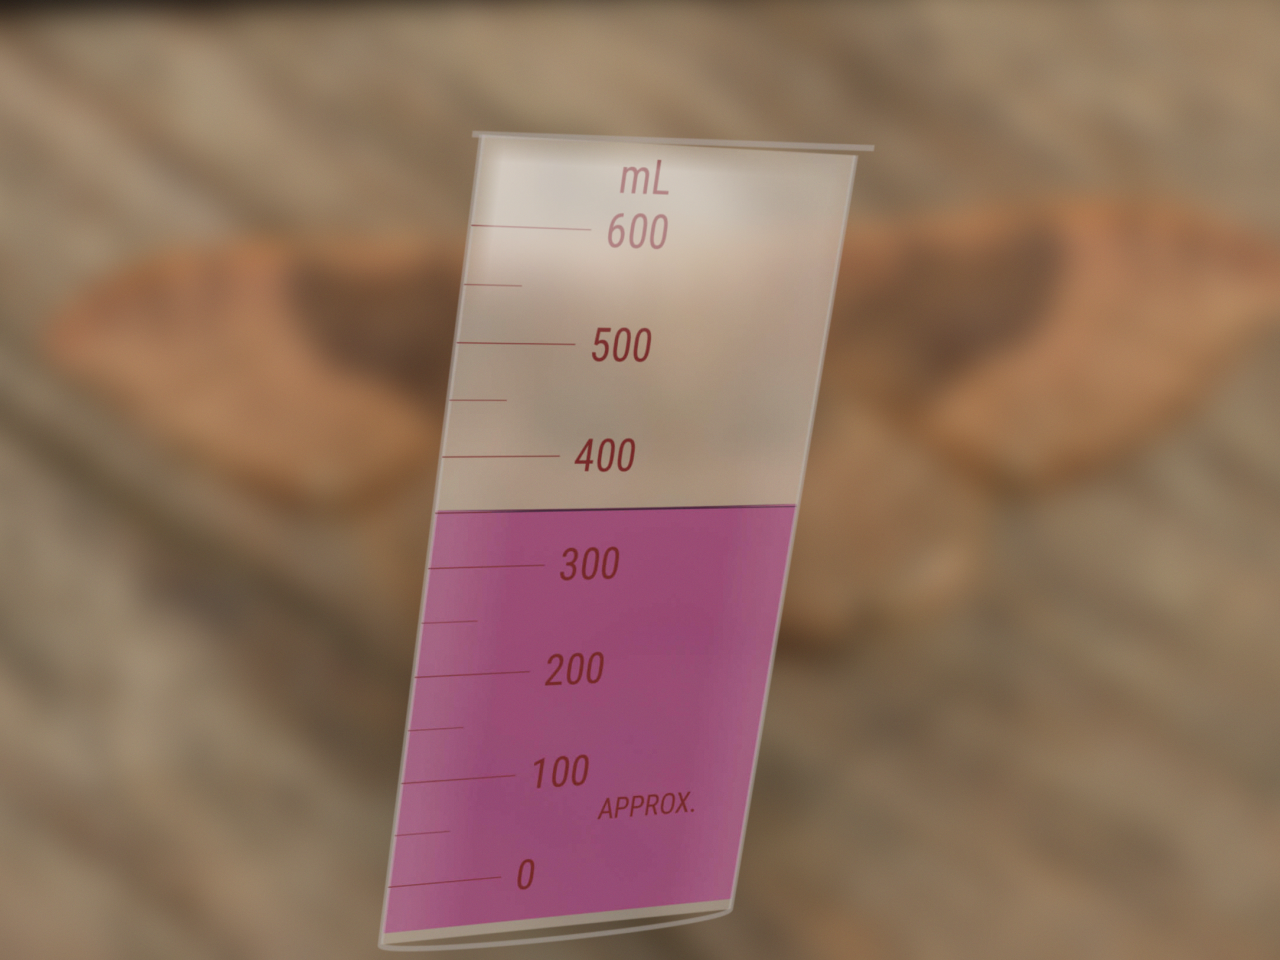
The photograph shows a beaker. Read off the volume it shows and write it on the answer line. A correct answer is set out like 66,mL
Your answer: 350,mL
